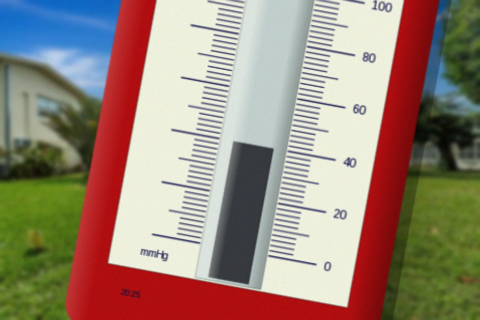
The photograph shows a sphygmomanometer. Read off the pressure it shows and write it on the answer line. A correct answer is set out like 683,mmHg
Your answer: 40,mmHg
